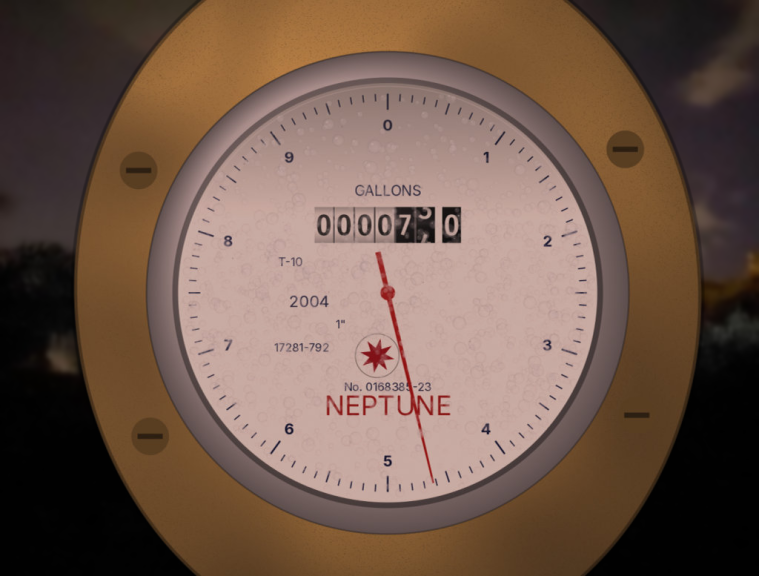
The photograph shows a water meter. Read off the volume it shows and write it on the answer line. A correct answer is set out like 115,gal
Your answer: 734.6,gal
